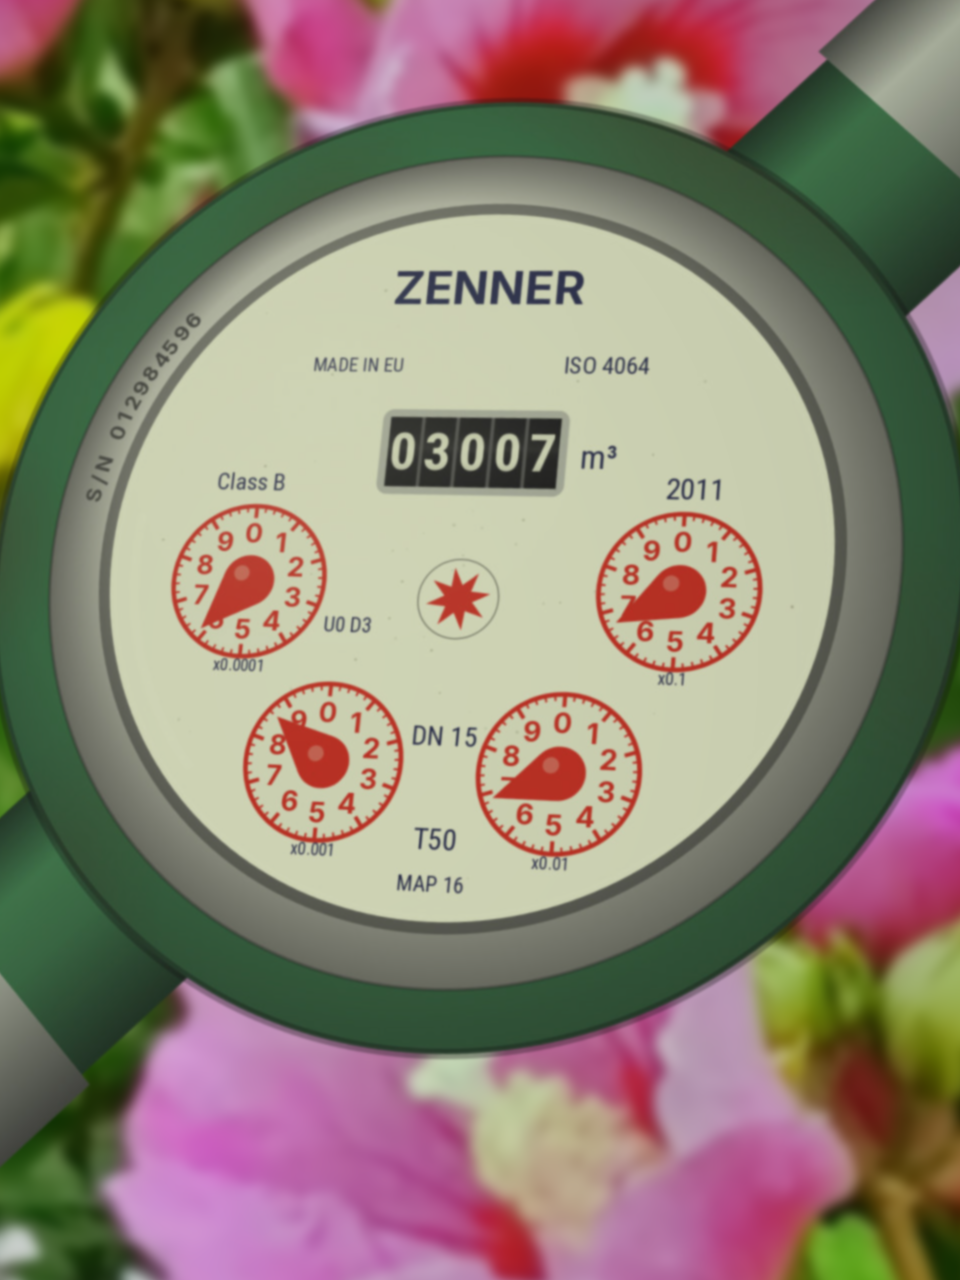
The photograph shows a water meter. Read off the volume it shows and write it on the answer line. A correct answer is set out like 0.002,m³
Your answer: 3007.6686,m³
